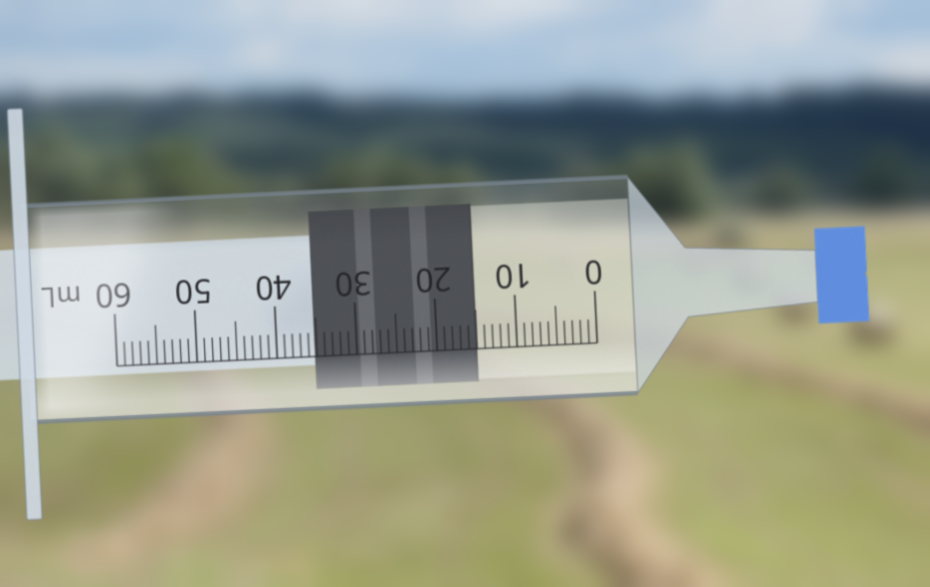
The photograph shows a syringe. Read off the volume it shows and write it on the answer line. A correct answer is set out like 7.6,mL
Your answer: 15,mL
